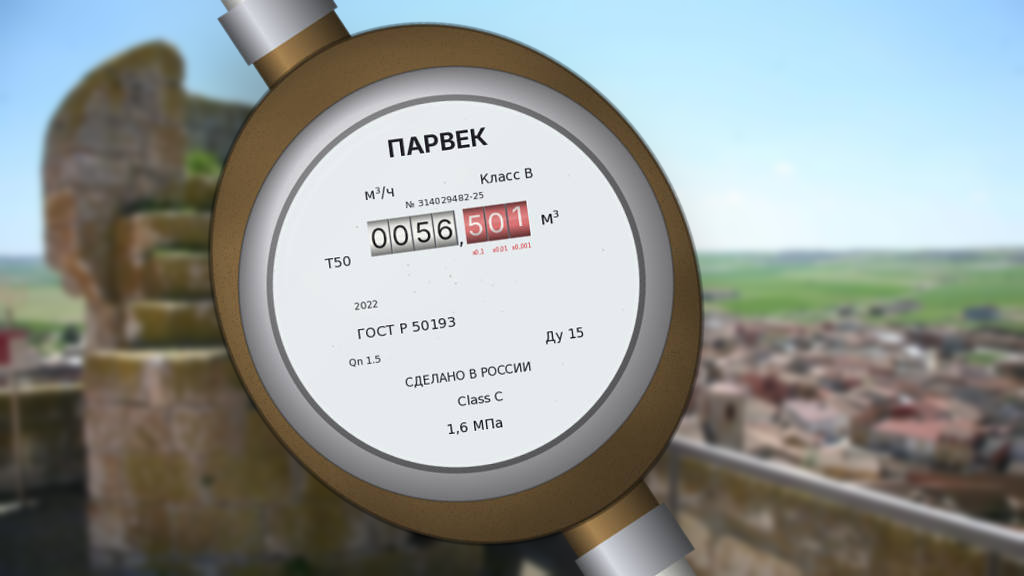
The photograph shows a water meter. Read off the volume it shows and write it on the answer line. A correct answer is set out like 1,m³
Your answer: 56.501,m³
